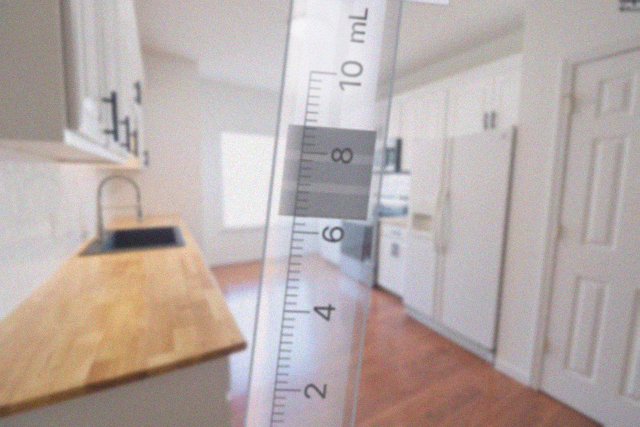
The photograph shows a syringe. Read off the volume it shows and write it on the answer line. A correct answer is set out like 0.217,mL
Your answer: 6.4,mL
